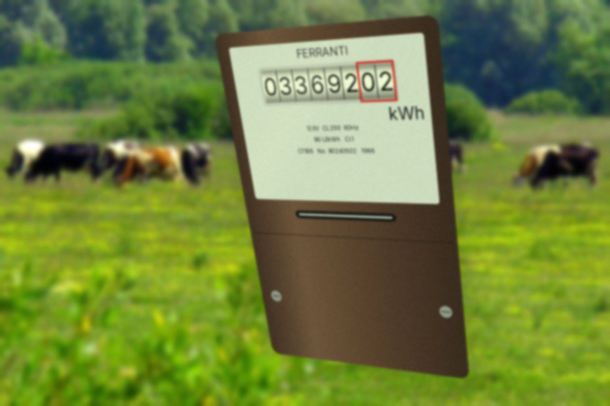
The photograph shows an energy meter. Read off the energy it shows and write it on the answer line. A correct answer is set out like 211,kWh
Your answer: 33692.02,kWh
